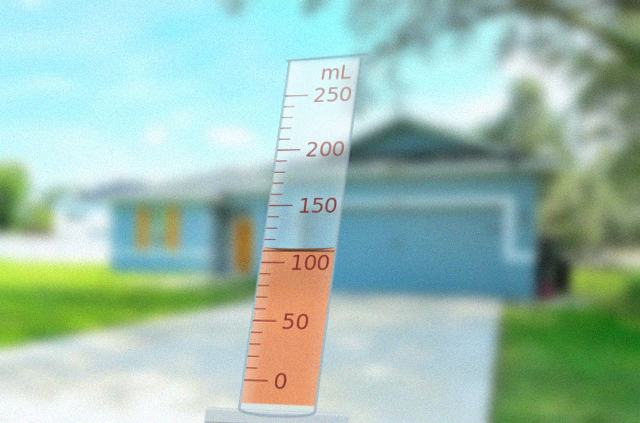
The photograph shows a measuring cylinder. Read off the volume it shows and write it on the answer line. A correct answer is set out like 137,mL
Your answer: 110,mL
